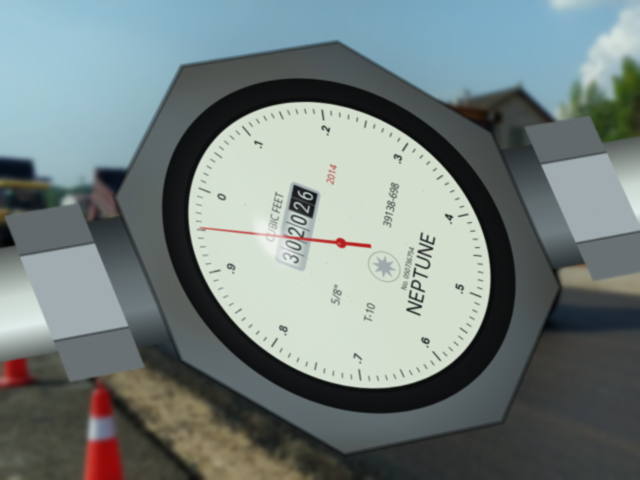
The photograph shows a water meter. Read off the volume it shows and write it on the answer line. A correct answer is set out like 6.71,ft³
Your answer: 302025.95,ft³
